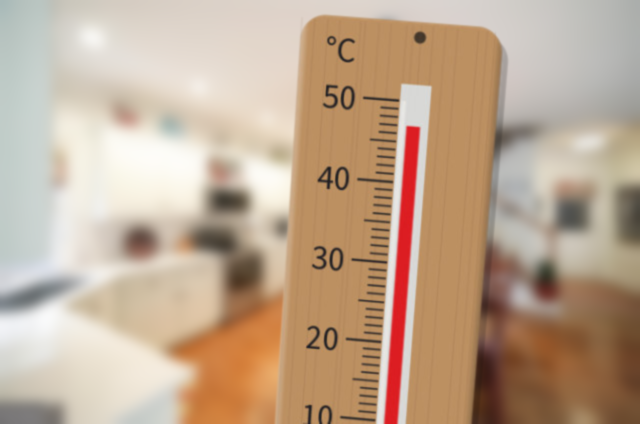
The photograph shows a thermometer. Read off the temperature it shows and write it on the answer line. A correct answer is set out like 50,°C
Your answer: 47,°C
